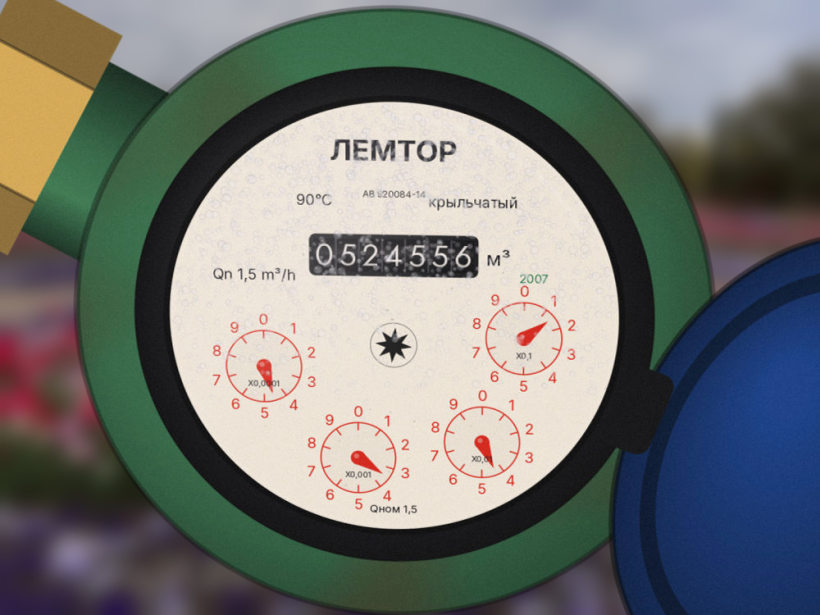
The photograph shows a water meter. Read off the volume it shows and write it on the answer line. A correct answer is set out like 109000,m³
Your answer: 524556.1434,m³
